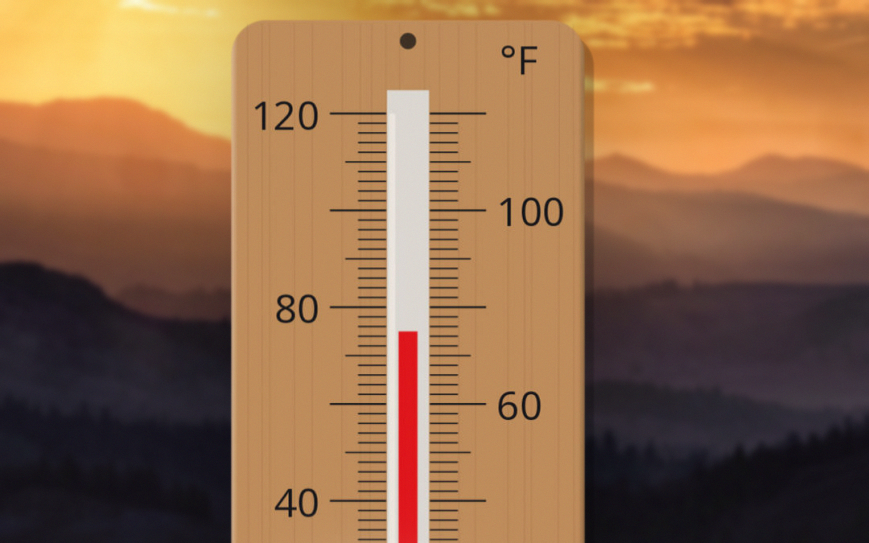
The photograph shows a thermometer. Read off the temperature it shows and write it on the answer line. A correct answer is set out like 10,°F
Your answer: 75,°F
